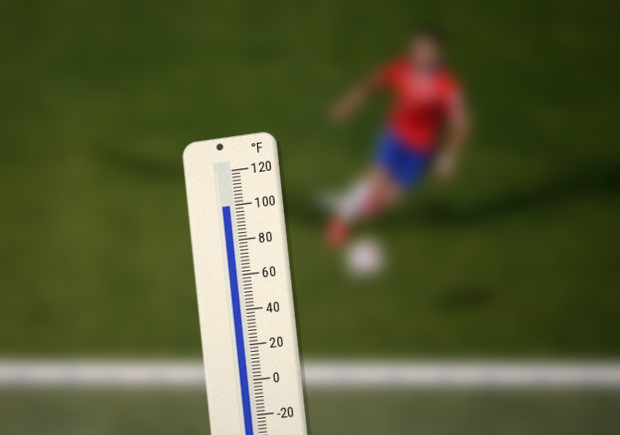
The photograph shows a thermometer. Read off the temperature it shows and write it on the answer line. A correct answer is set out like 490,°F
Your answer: 100,°F
